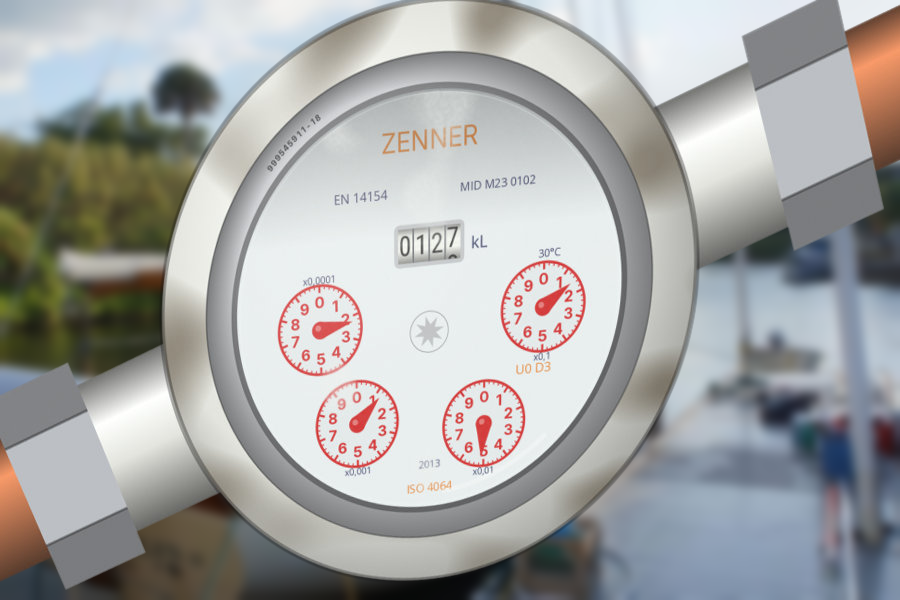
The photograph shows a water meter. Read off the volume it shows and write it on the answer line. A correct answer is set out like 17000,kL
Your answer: 127.1512,kL
